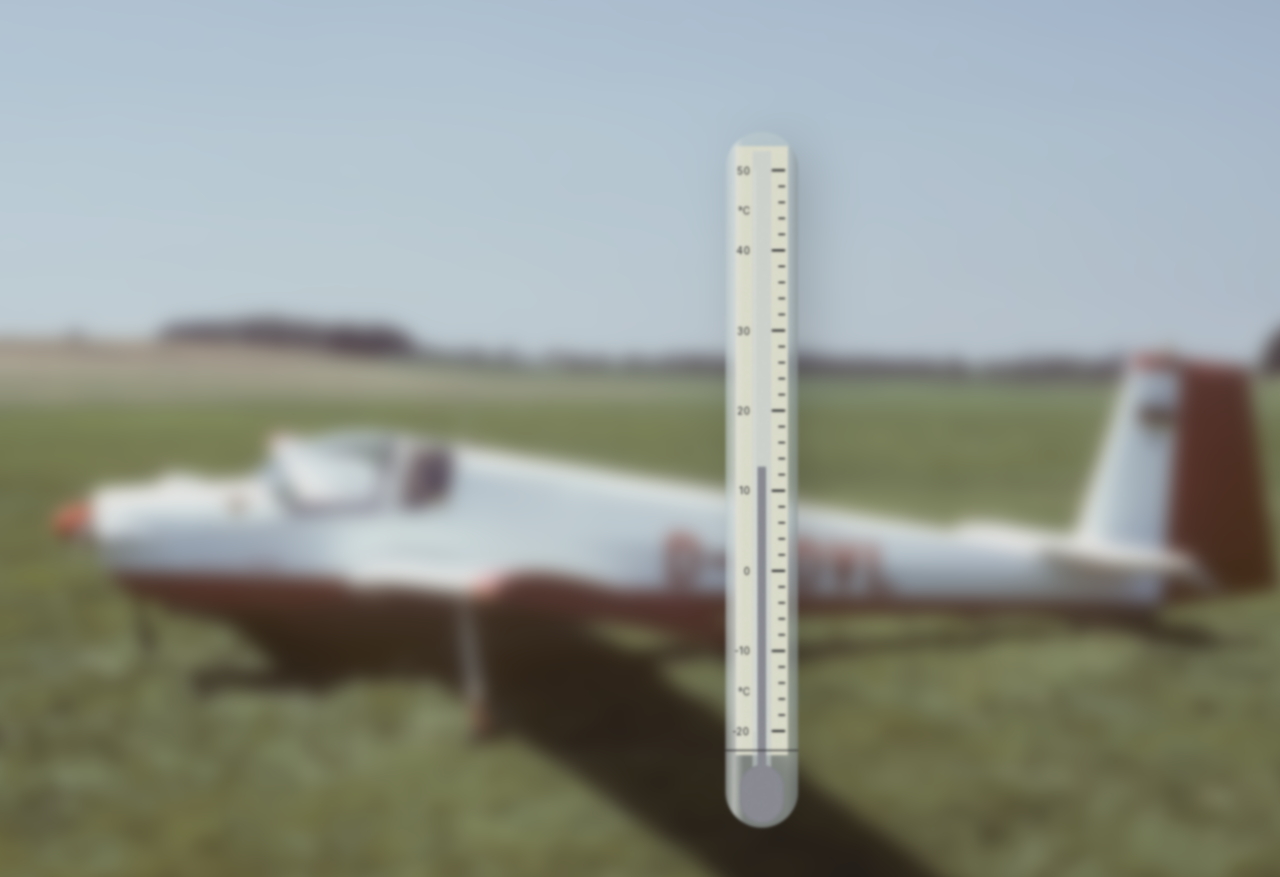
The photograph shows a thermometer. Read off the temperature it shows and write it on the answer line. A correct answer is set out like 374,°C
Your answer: 13,°C
